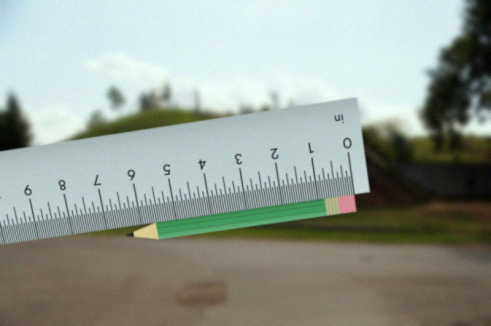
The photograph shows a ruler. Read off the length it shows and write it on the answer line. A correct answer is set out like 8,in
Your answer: 6.5,in
